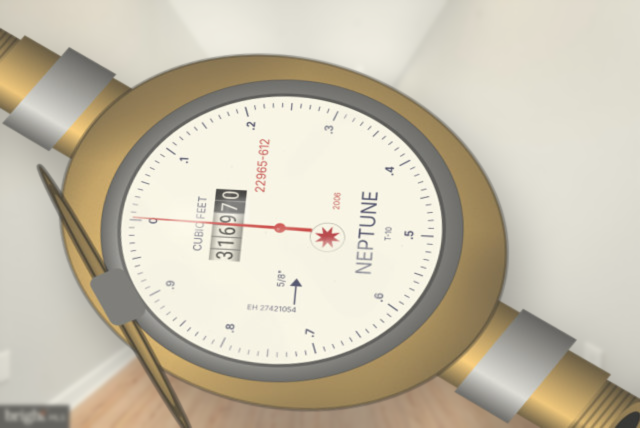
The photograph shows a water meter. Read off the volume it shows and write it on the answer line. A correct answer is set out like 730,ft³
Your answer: 316970.00,ft³
